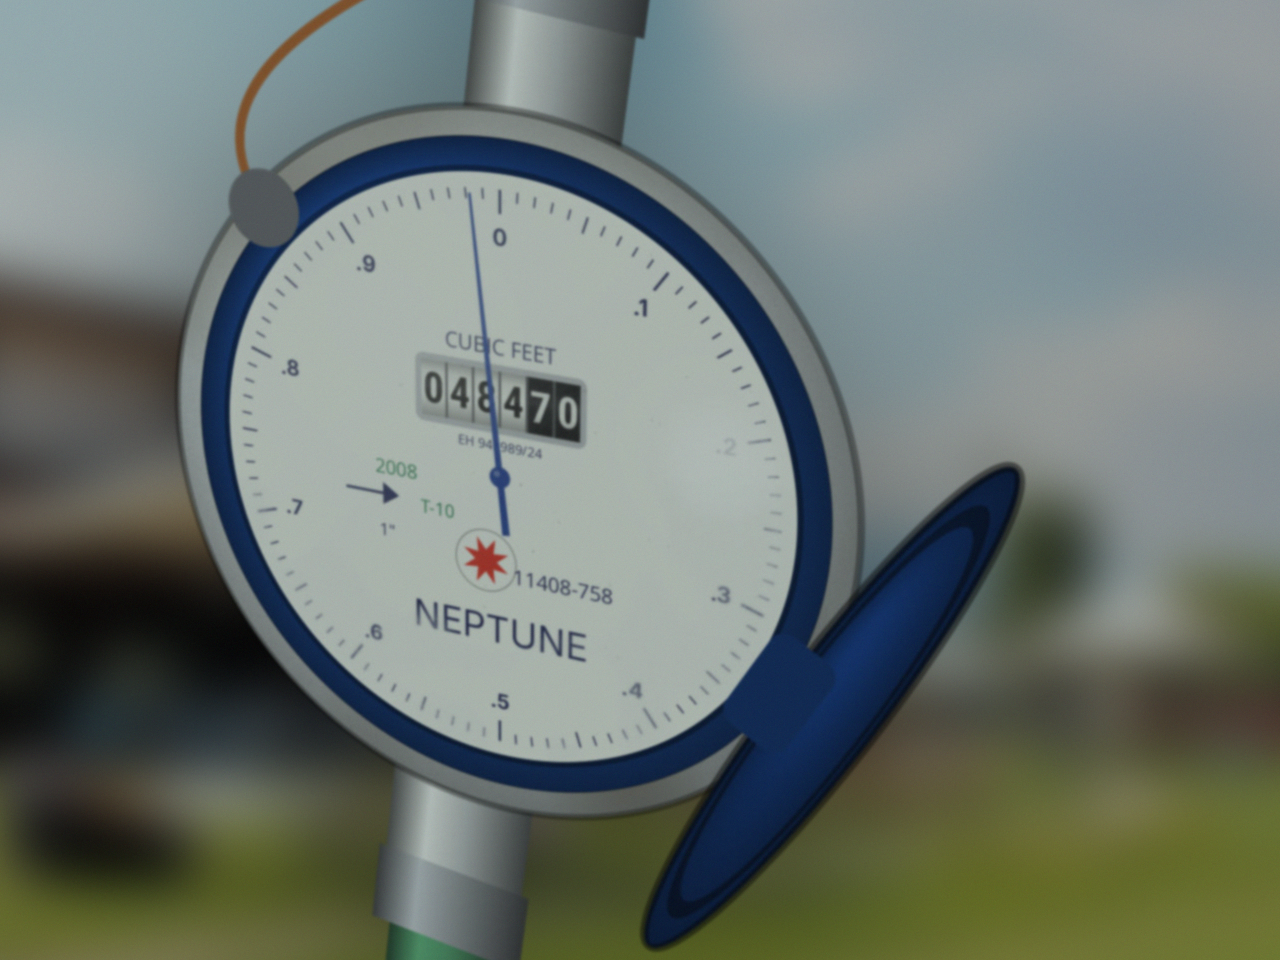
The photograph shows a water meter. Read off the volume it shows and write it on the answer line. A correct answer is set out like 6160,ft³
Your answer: 48469.98,ft³
